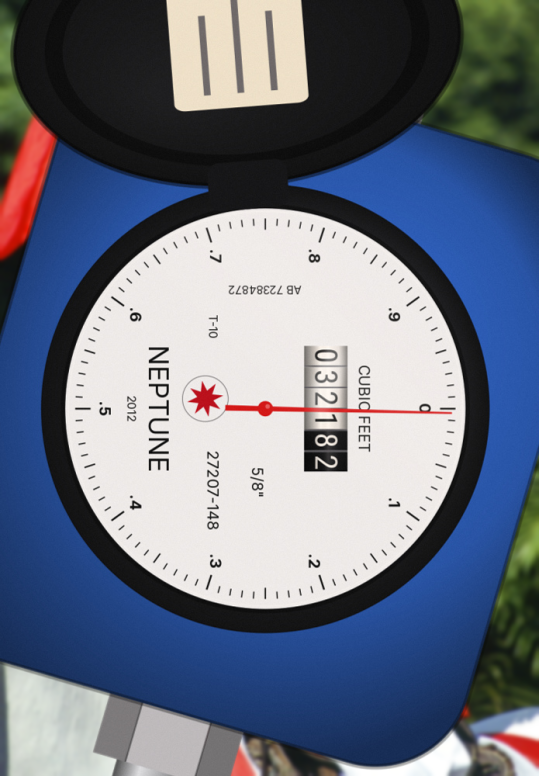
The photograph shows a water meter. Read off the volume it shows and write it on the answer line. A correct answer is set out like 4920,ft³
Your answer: 32182.00,ft³
